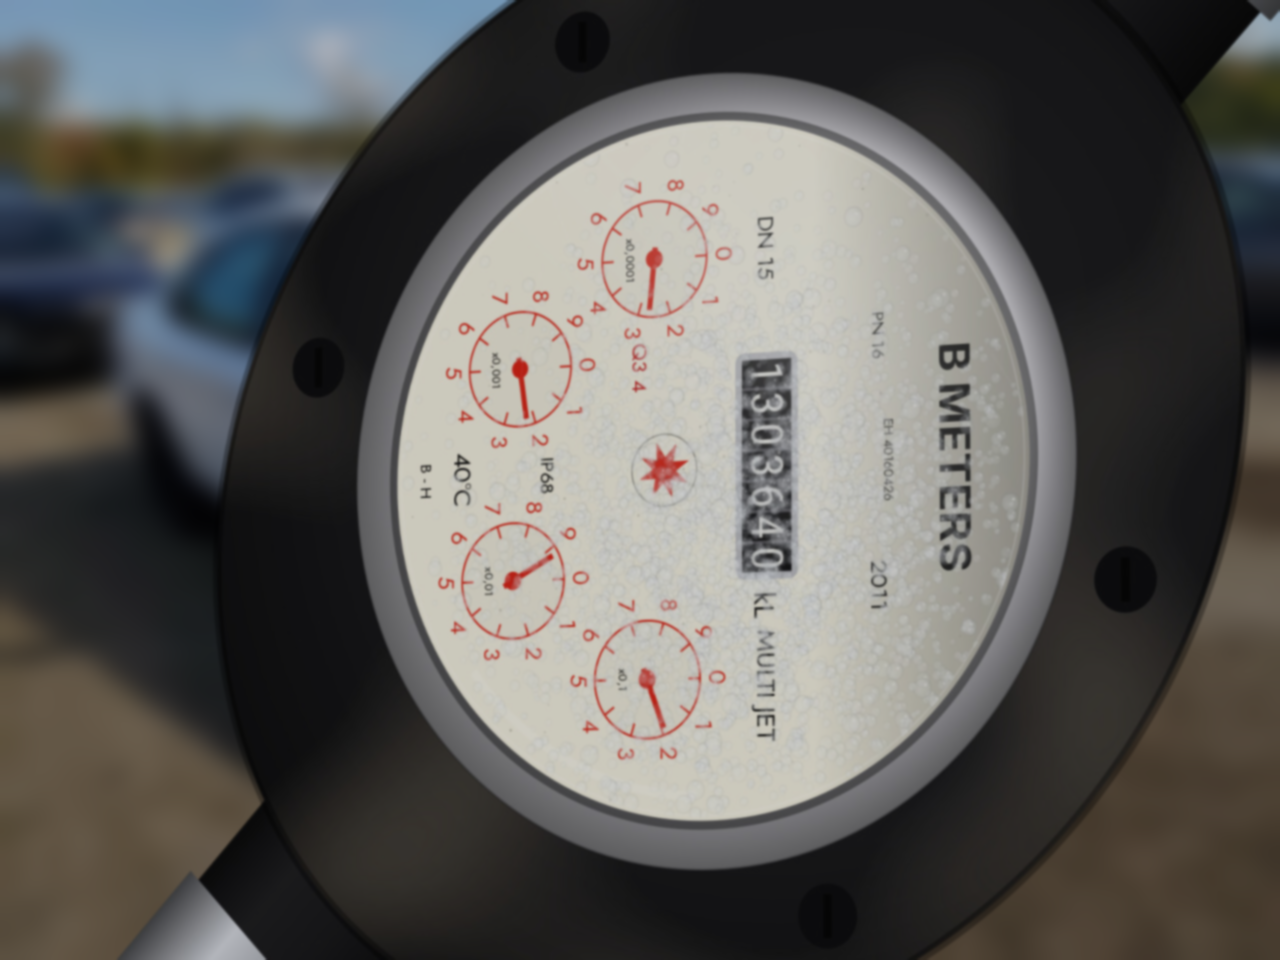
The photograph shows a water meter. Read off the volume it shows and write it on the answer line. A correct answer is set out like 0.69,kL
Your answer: 1303640.1922,kL
